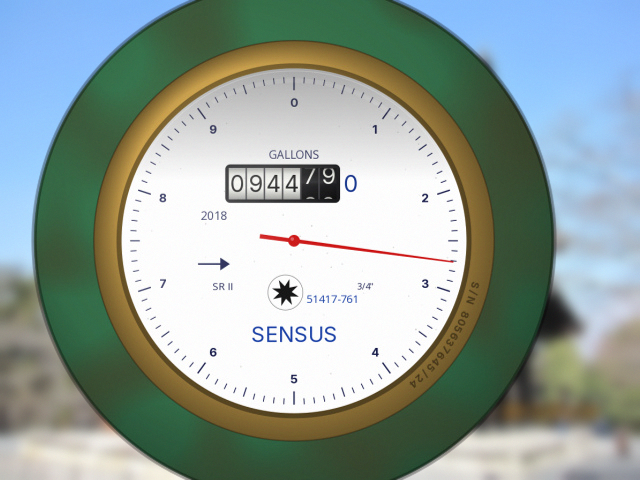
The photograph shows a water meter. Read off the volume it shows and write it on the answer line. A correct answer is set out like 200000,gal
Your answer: 944792.7,gal
